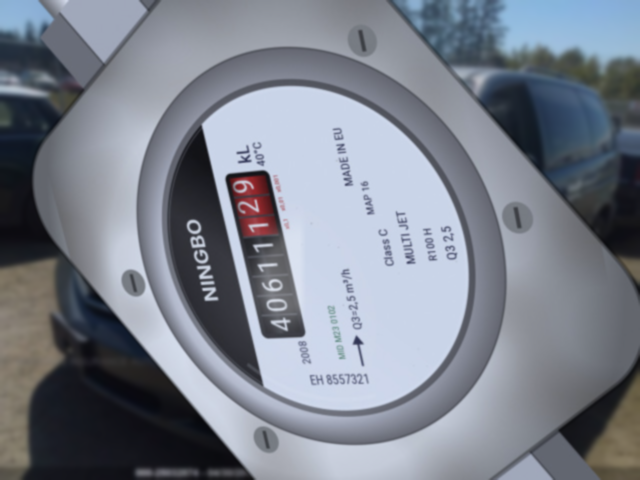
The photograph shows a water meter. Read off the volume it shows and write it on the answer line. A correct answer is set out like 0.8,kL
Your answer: 40611.129,kL
